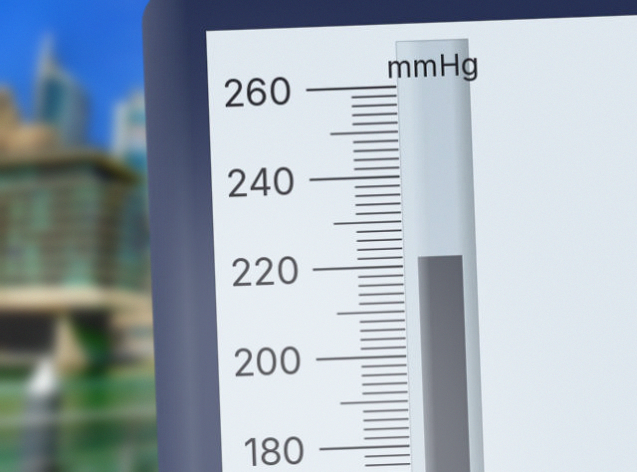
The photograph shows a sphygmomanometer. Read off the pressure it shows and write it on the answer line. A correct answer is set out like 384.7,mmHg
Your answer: 222,mmHg
